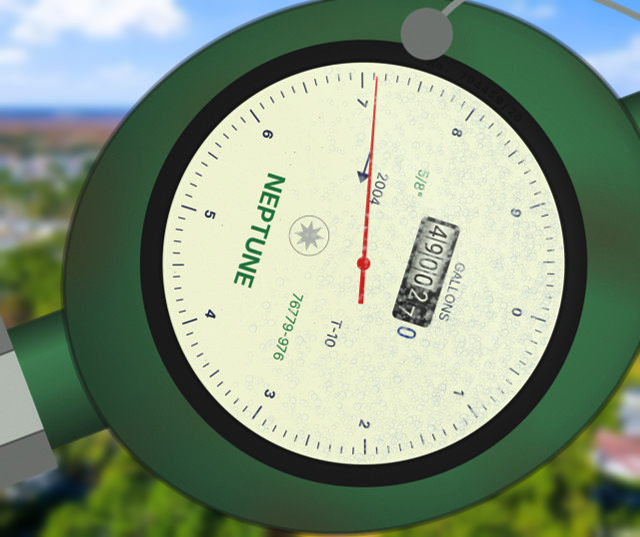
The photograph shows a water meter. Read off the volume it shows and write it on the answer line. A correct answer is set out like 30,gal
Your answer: 4900267.1,gal
